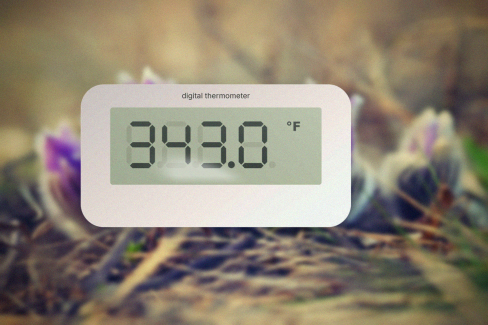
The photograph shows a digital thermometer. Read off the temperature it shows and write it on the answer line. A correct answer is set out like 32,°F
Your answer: 343.0,°F
